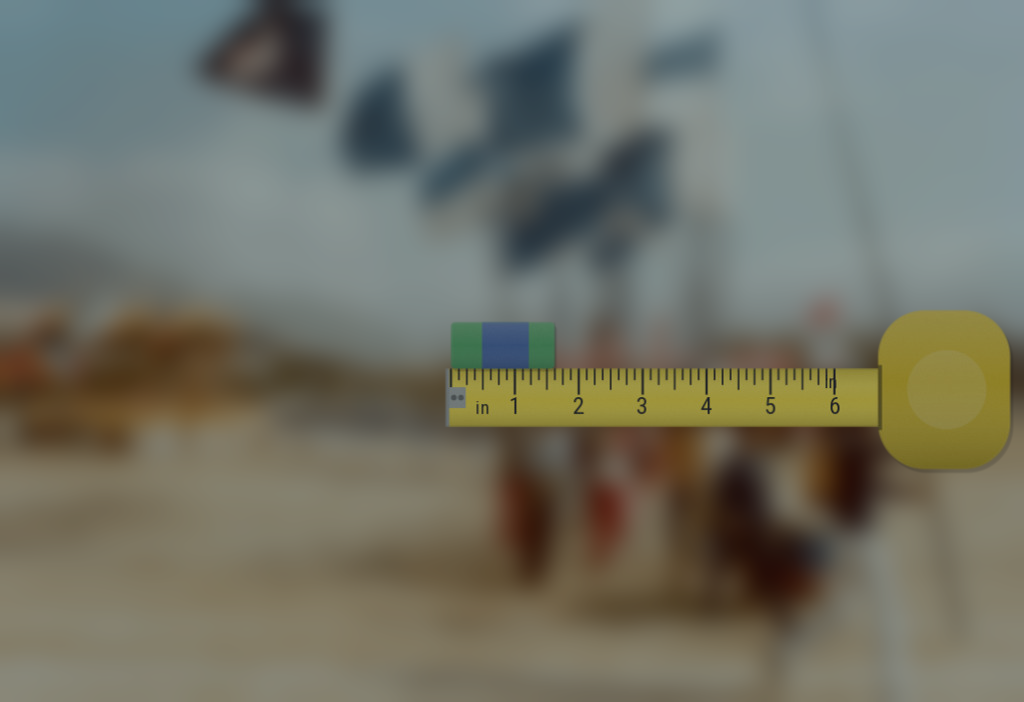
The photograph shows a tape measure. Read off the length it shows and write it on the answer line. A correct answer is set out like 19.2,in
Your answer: 1.625,in
